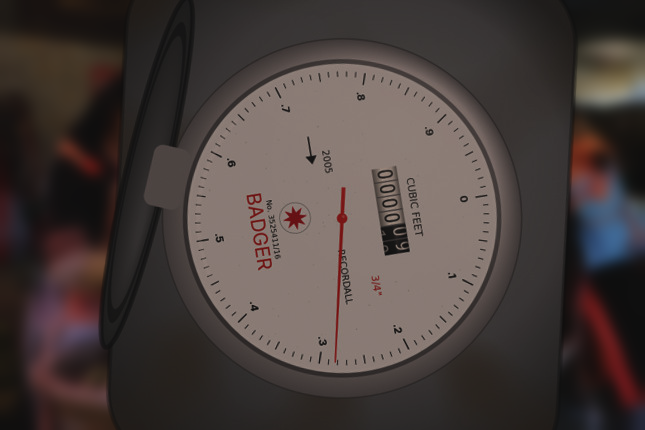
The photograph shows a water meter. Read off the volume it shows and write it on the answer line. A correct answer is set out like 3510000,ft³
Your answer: 9.28,ft³
